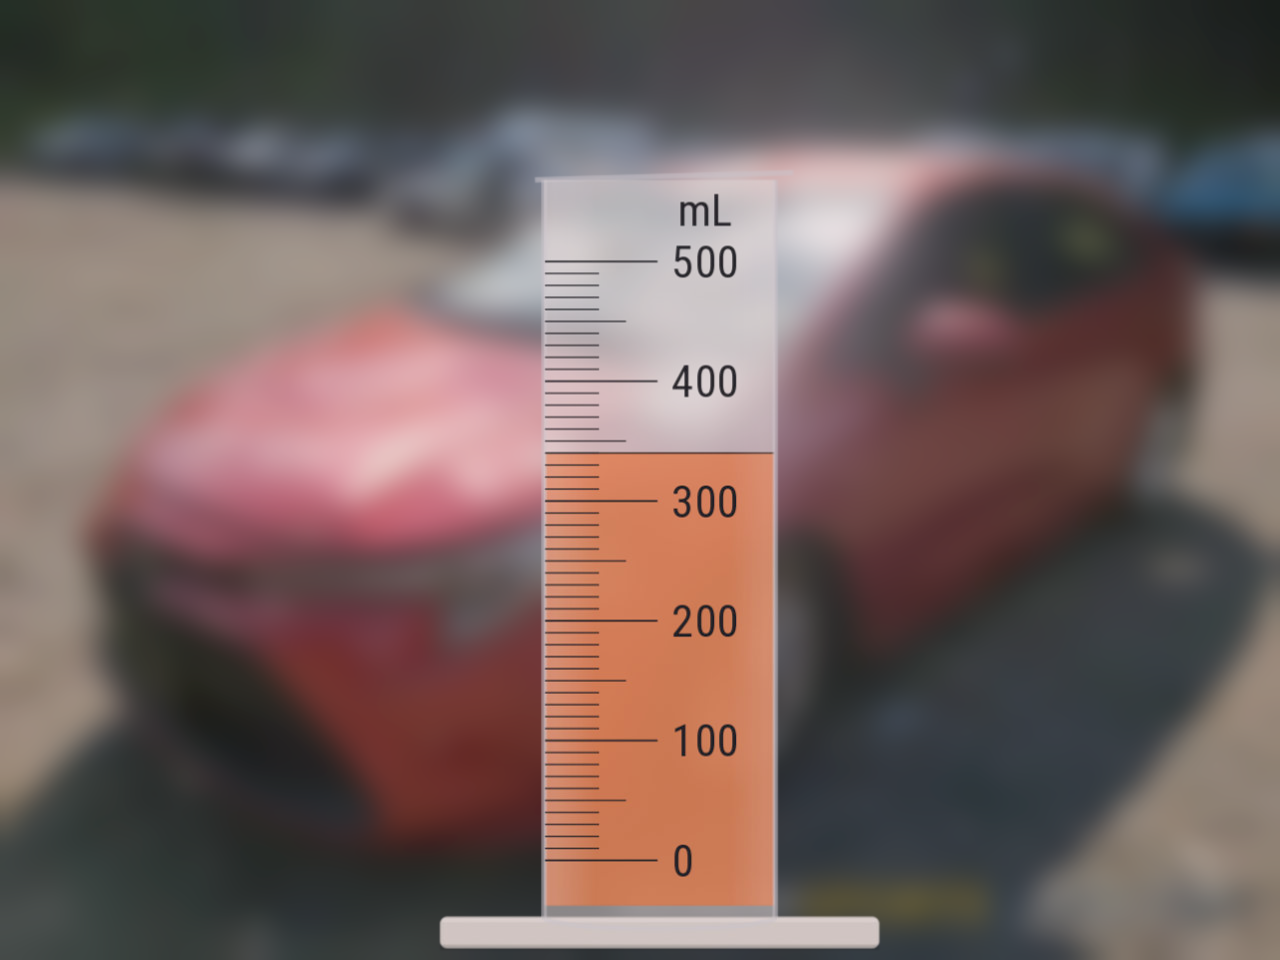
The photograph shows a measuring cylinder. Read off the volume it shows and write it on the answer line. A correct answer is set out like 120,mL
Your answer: 340,mL
